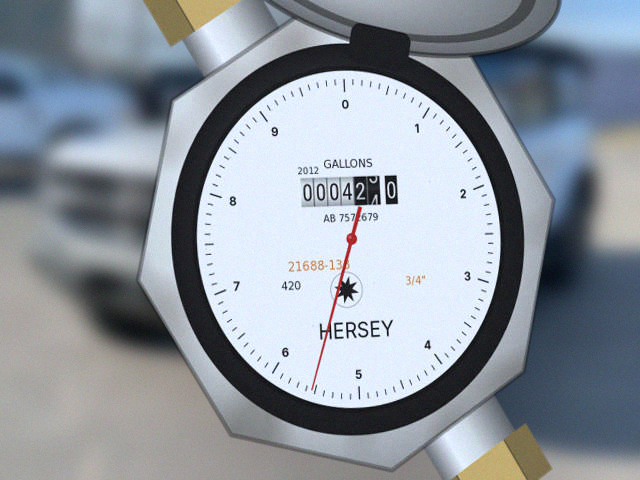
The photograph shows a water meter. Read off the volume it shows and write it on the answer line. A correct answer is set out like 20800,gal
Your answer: 4235.5,gal
